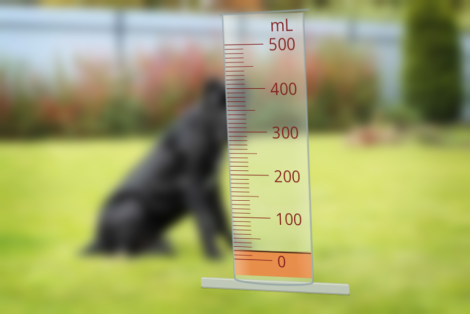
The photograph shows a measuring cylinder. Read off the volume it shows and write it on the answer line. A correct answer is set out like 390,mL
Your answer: 20,mL
